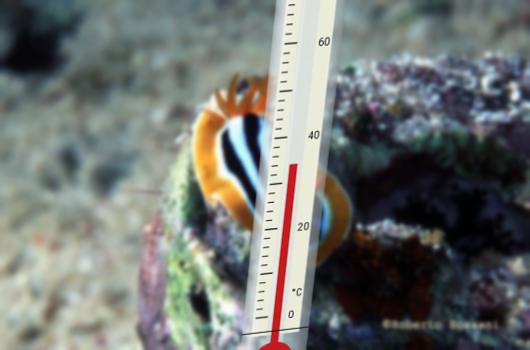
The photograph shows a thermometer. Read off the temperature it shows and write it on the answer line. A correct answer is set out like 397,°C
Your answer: 34,°C
